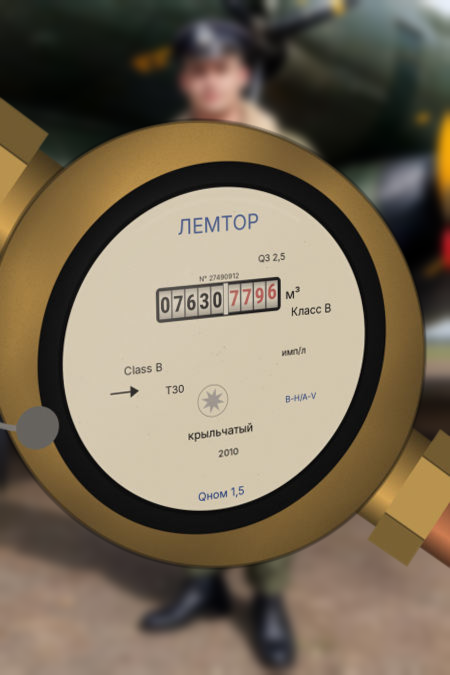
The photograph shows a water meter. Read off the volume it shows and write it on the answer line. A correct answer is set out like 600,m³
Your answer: 7630.7796,m³
